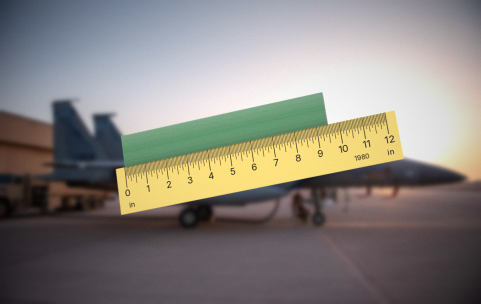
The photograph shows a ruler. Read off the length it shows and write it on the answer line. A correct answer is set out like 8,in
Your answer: 9.5,in
